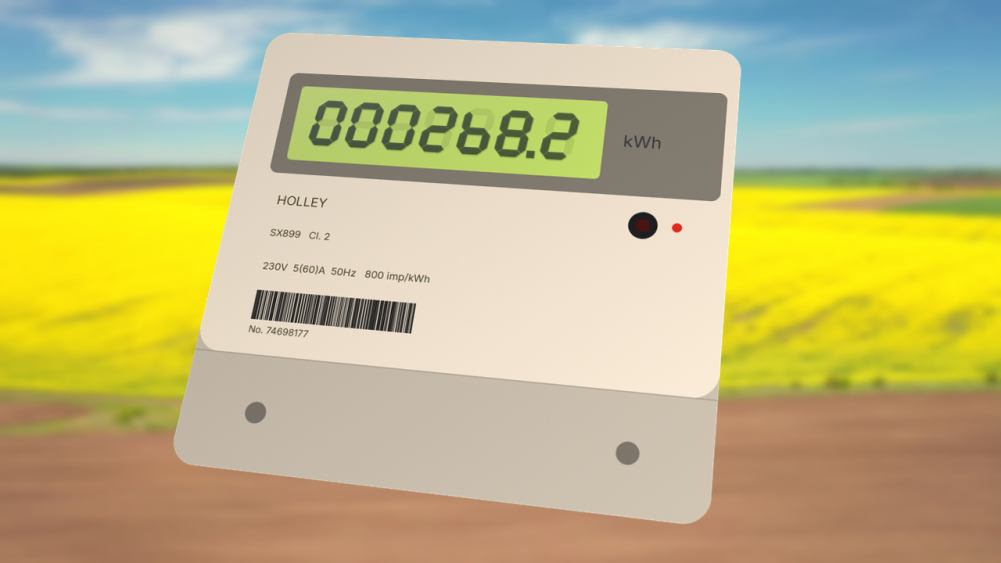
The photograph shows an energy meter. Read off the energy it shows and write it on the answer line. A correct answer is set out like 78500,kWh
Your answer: 268.2,kWh
